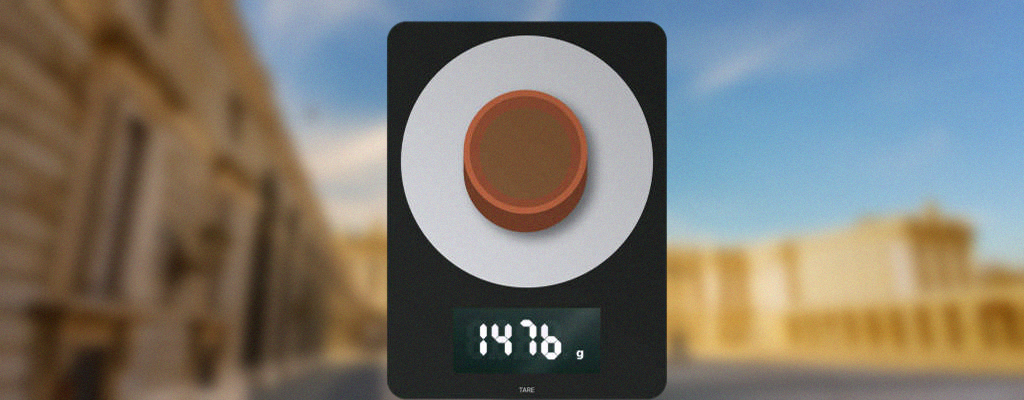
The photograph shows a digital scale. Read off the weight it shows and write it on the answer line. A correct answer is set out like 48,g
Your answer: 1476,g
